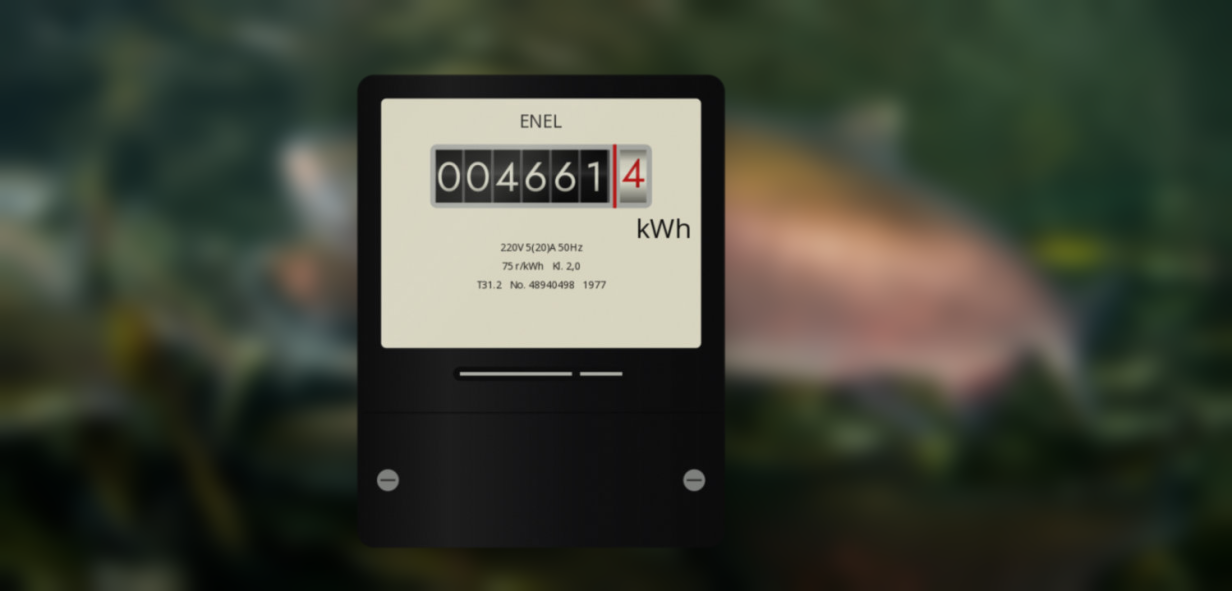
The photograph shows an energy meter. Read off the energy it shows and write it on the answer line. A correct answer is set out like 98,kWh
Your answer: 4661.4,kWh
